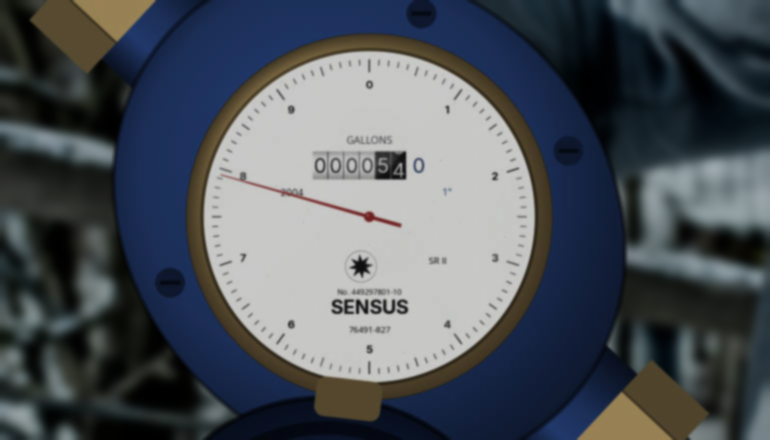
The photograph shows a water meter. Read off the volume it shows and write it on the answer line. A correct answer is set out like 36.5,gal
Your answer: 537.9,gal
